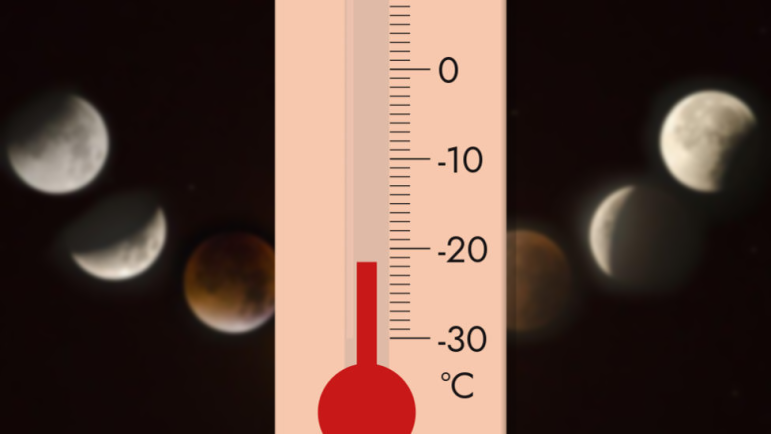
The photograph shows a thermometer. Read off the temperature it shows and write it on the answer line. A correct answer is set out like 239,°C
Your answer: -21.5,°C
